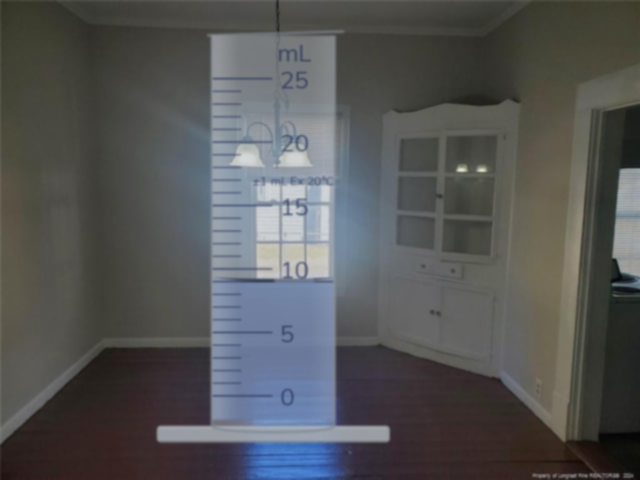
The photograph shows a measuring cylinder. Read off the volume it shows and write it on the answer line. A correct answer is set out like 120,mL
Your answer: 9,mL
